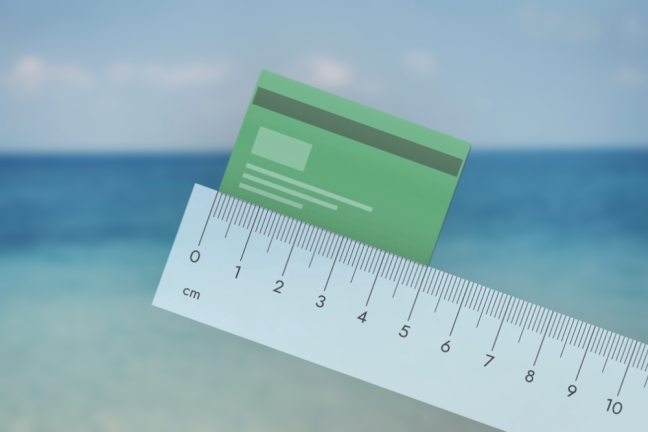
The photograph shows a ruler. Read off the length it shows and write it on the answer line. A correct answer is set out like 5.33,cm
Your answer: 5,cm
